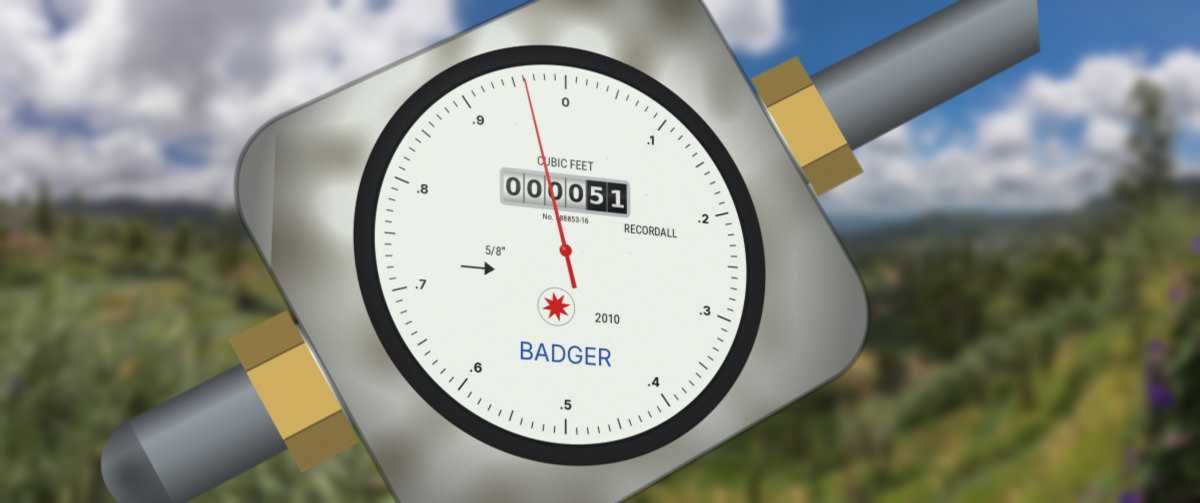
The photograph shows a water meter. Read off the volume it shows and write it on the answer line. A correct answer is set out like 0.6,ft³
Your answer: 50.96,ft³
